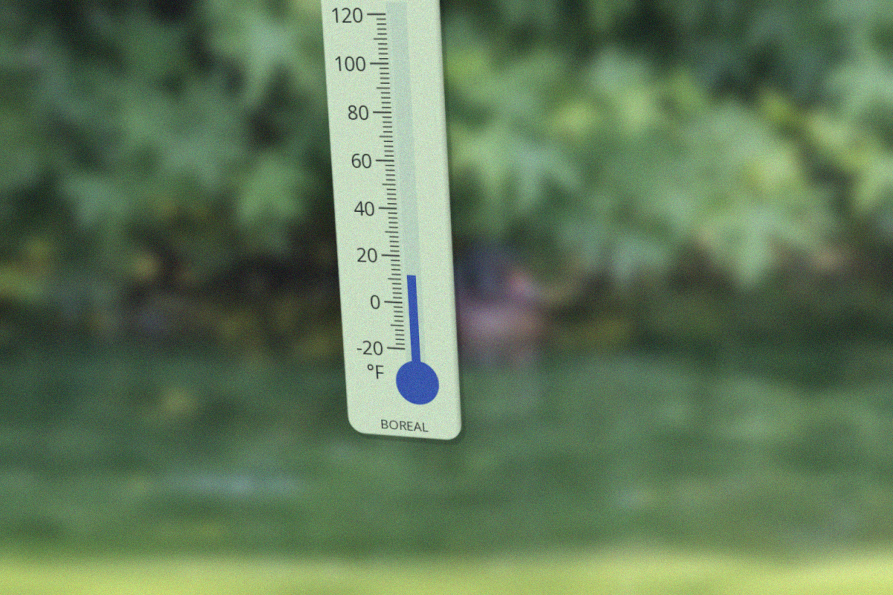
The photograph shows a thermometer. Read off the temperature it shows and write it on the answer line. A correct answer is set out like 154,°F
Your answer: 12,°F
